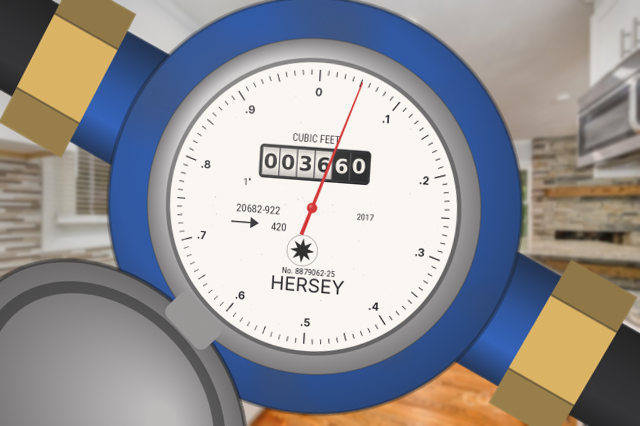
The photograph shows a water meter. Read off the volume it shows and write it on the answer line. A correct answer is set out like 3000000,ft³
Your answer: 3660.05,ft³
